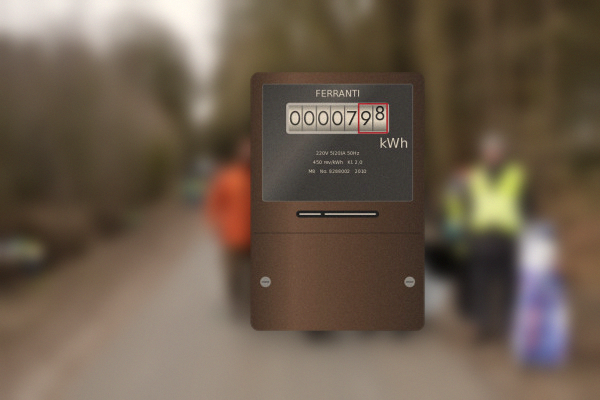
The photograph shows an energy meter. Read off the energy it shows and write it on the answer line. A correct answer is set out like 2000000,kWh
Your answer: 7.98,kWh
